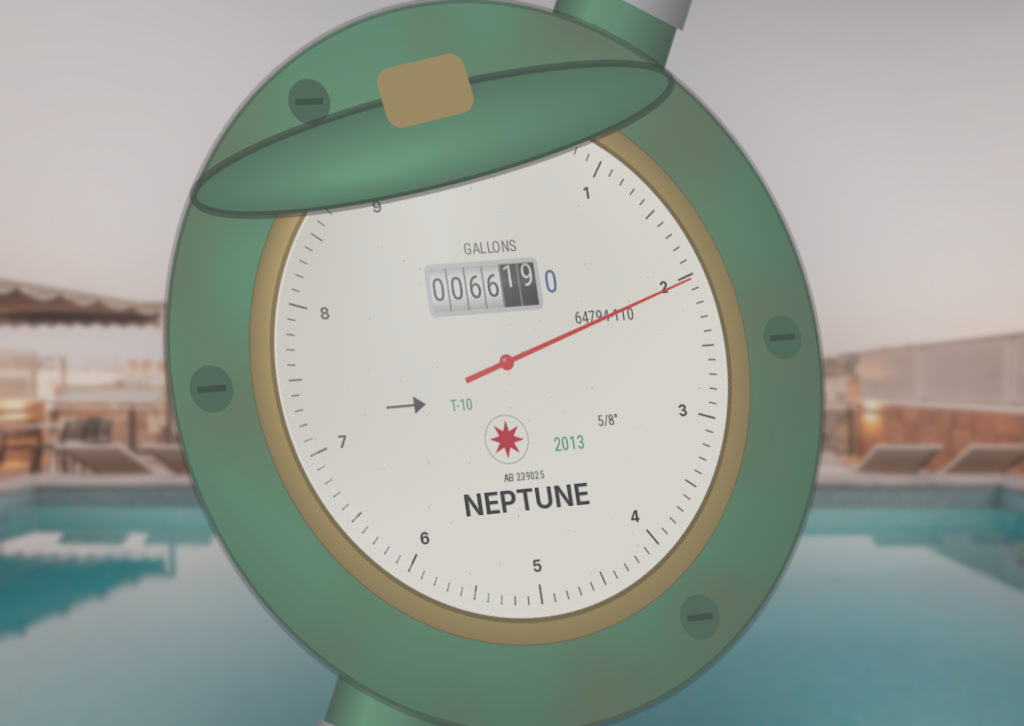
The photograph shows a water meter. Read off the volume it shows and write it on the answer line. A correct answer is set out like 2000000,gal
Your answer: 66192.0,gal
